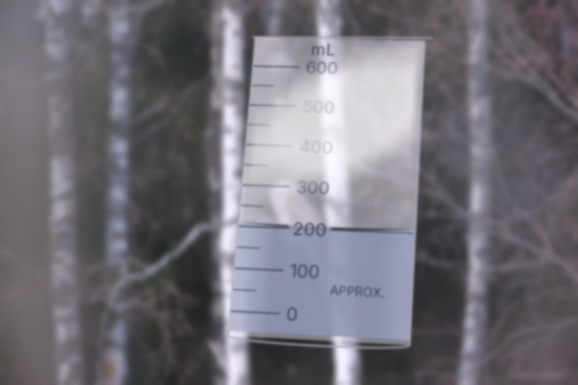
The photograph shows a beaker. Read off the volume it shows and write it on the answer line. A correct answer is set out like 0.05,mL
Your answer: 200,mL
